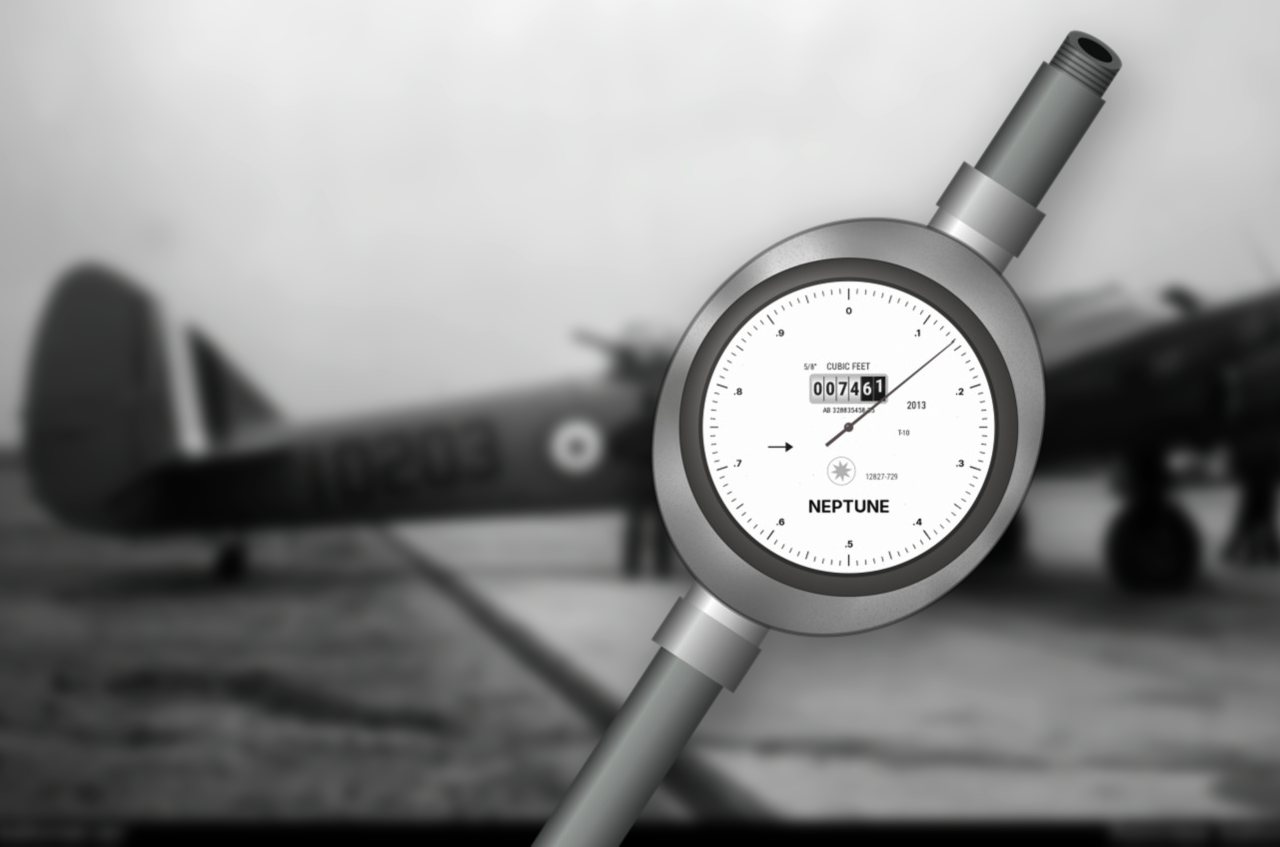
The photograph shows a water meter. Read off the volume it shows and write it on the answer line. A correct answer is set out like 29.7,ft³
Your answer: 7461.14,ft³
